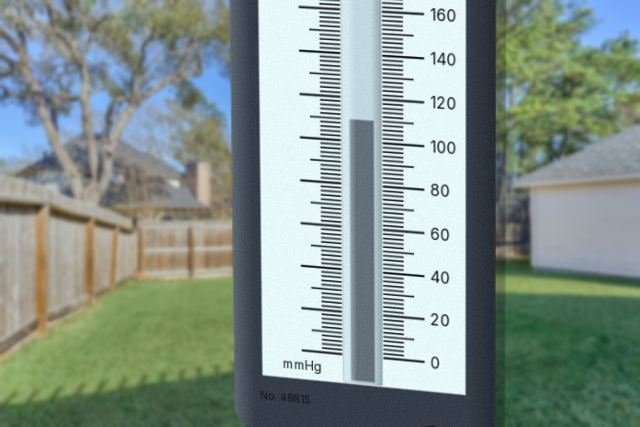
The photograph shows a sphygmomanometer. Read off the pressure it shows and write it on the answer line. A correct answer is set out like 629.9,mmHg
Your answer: 110,mmHg
